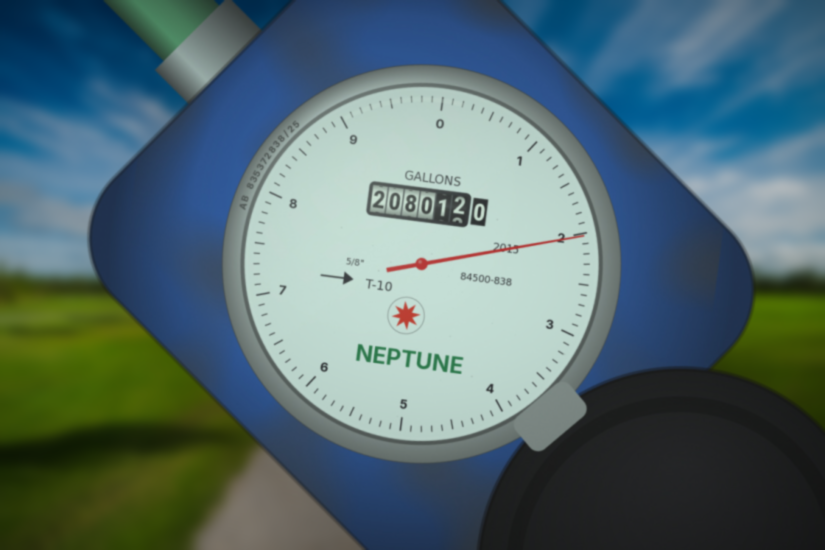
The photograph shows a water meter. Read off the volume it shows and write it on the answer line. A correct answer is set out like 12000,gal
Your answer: 2080122.0,gal
